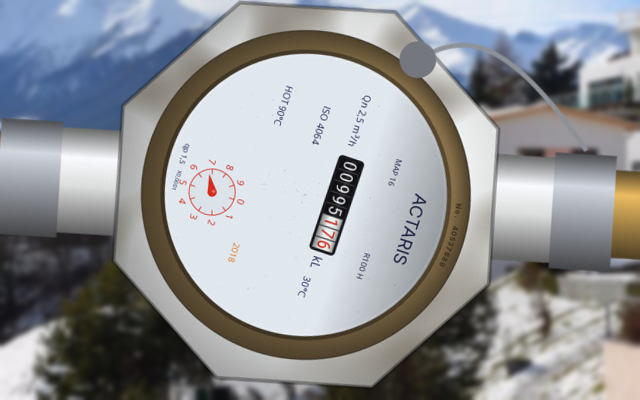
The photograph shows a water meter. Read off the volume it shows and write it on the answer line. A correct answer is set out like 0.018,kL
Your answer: 995.1766,kL
